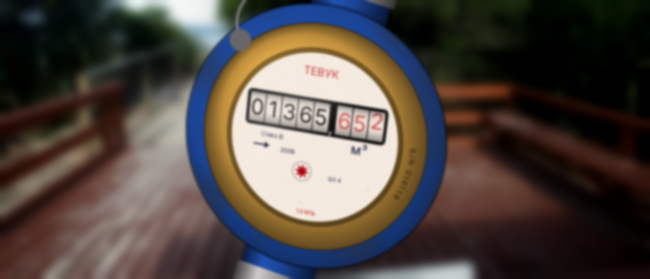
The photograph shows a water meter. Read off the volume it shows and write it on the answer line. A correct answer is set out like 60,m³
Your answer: 1365.652,m³
